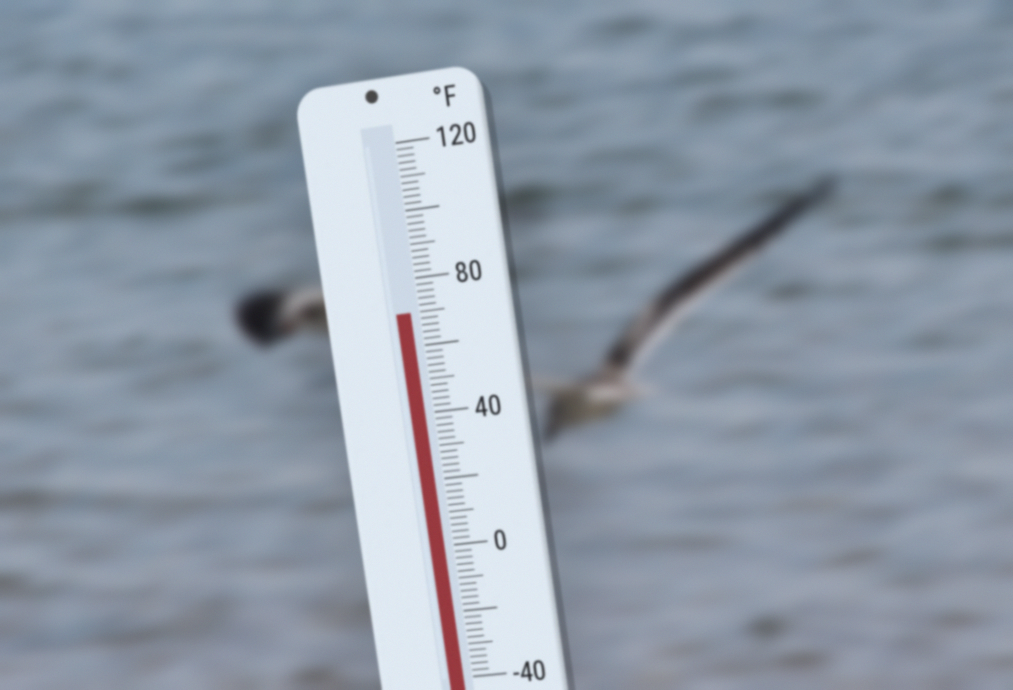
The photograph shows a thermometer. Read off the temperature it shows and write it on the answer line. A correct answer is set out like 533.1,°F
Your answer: 70,°F
